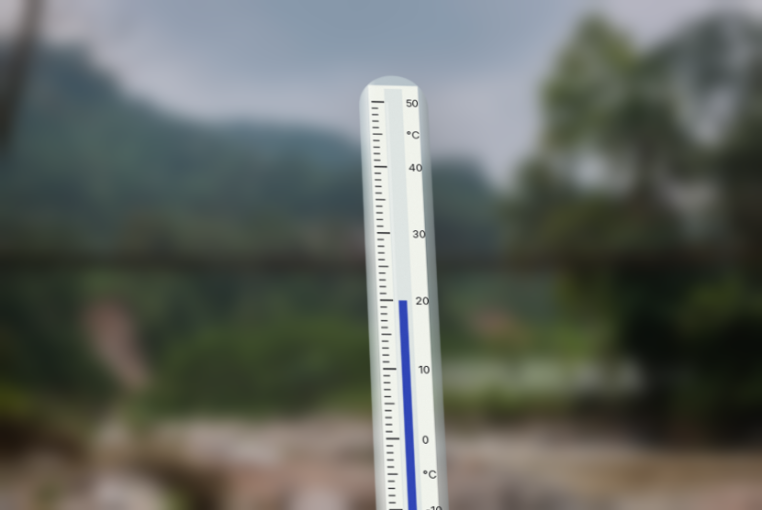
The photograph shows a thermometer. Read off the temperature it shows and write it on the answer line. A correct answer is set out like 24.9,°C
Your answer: 20,°C
